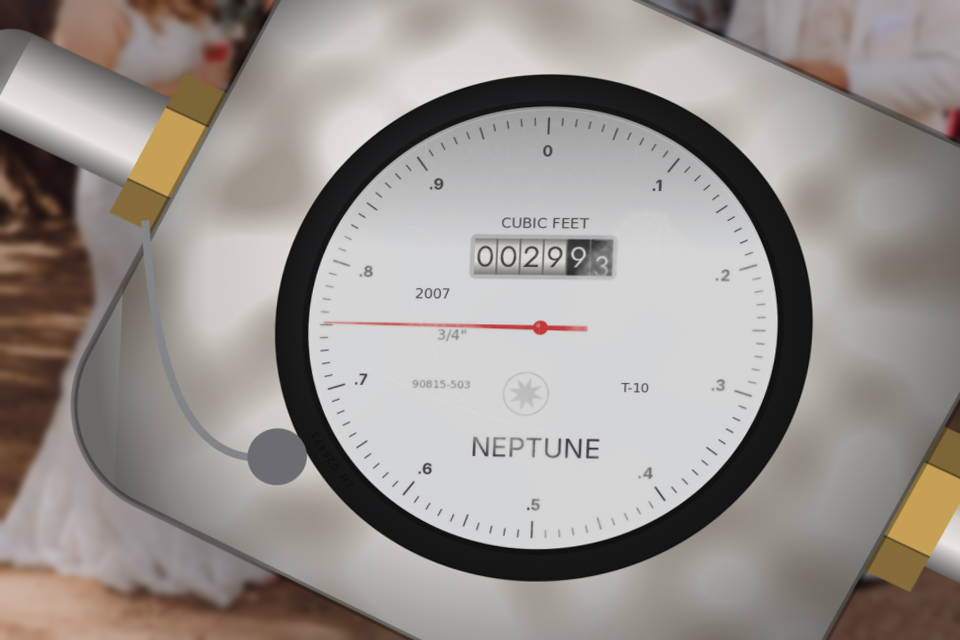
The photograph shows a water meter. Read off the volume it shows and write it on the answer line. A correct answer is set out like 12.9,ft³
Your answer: 2992.75,ft³
